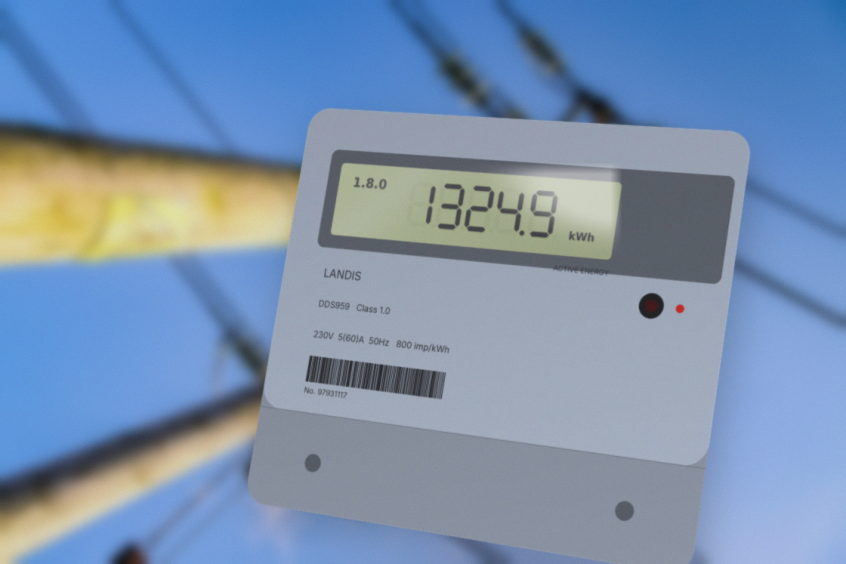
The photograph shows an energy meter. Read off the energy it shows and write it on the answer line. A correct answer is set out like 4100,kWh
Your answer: 1324.9,kWh
